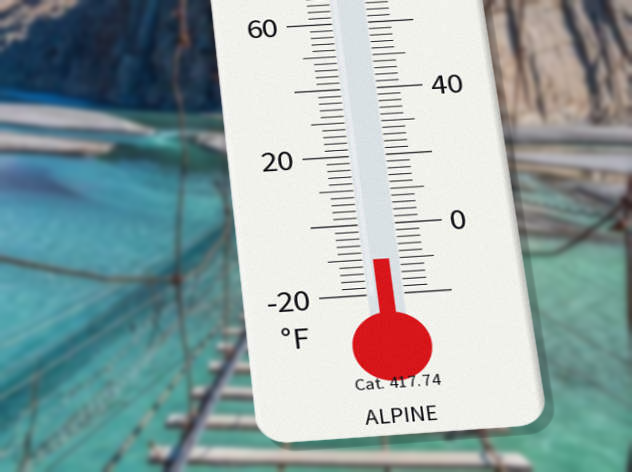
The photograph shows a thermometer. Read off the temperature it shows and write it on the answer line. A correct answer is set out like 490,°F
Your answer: -10,°F
